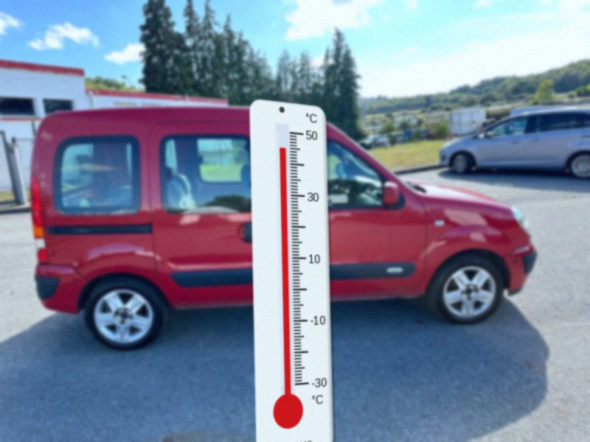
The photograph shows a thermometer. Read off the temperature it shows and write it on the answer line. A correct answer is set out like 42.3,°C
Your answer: 45,°C
